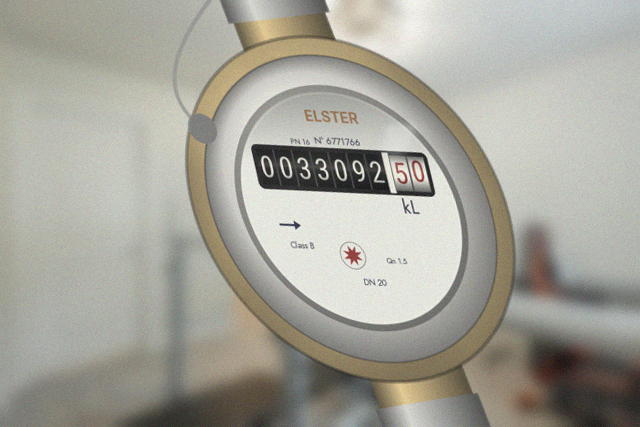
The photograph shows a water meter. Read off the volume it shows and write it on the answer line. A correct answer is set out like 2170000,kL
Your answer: 33092.50,kL
